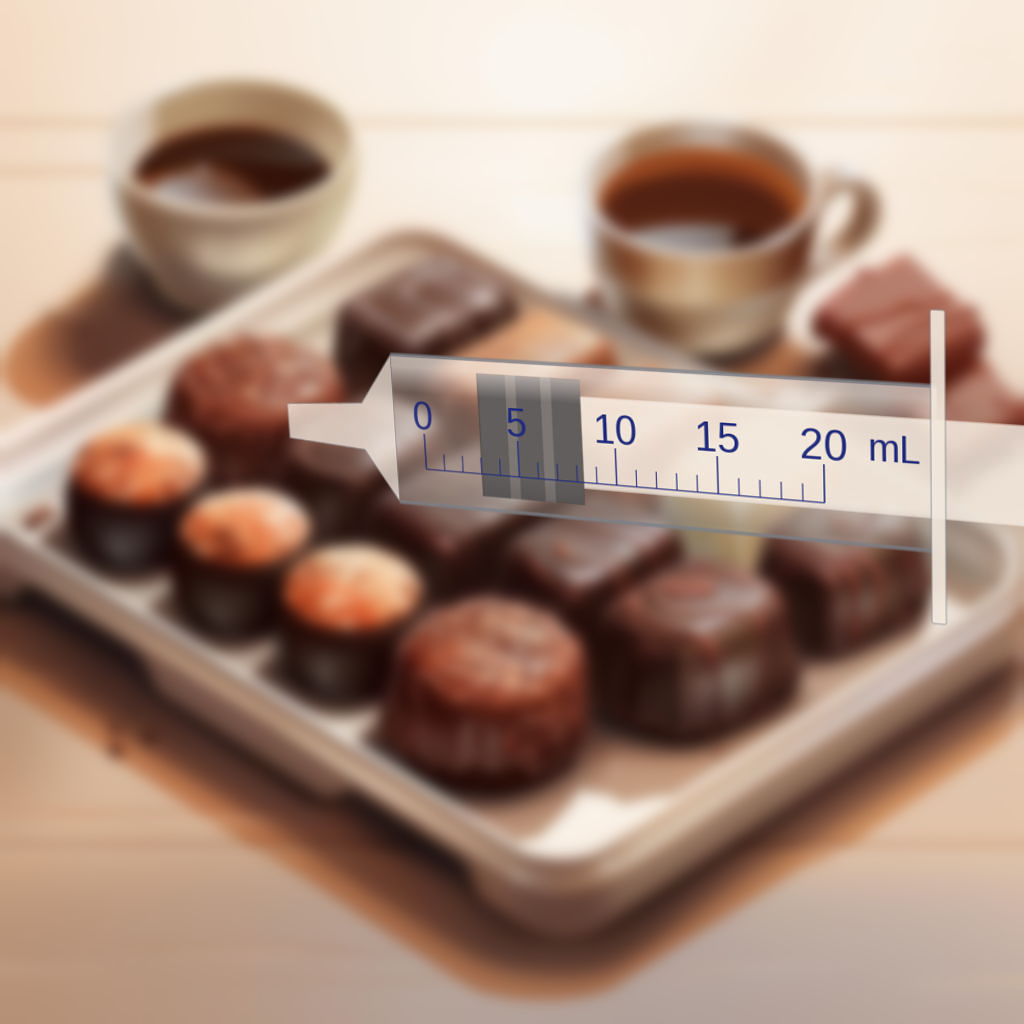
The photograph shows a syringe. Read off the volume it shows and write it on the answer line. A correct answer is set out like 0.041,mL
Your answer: 3,mL
